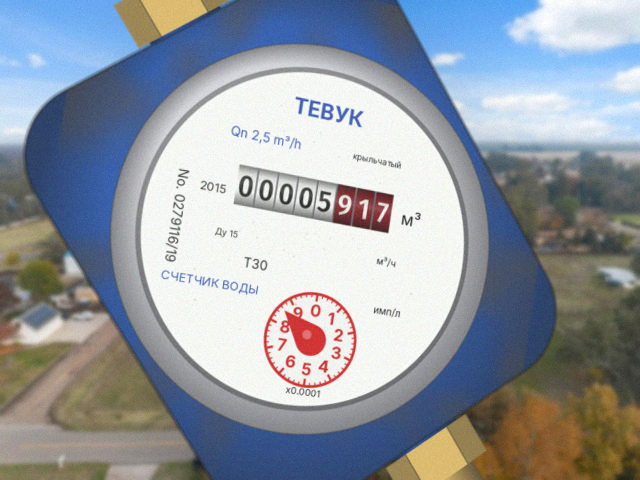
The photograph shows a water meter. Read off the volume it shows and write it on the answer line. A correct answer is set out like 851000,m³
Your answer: 5.9178,m³
